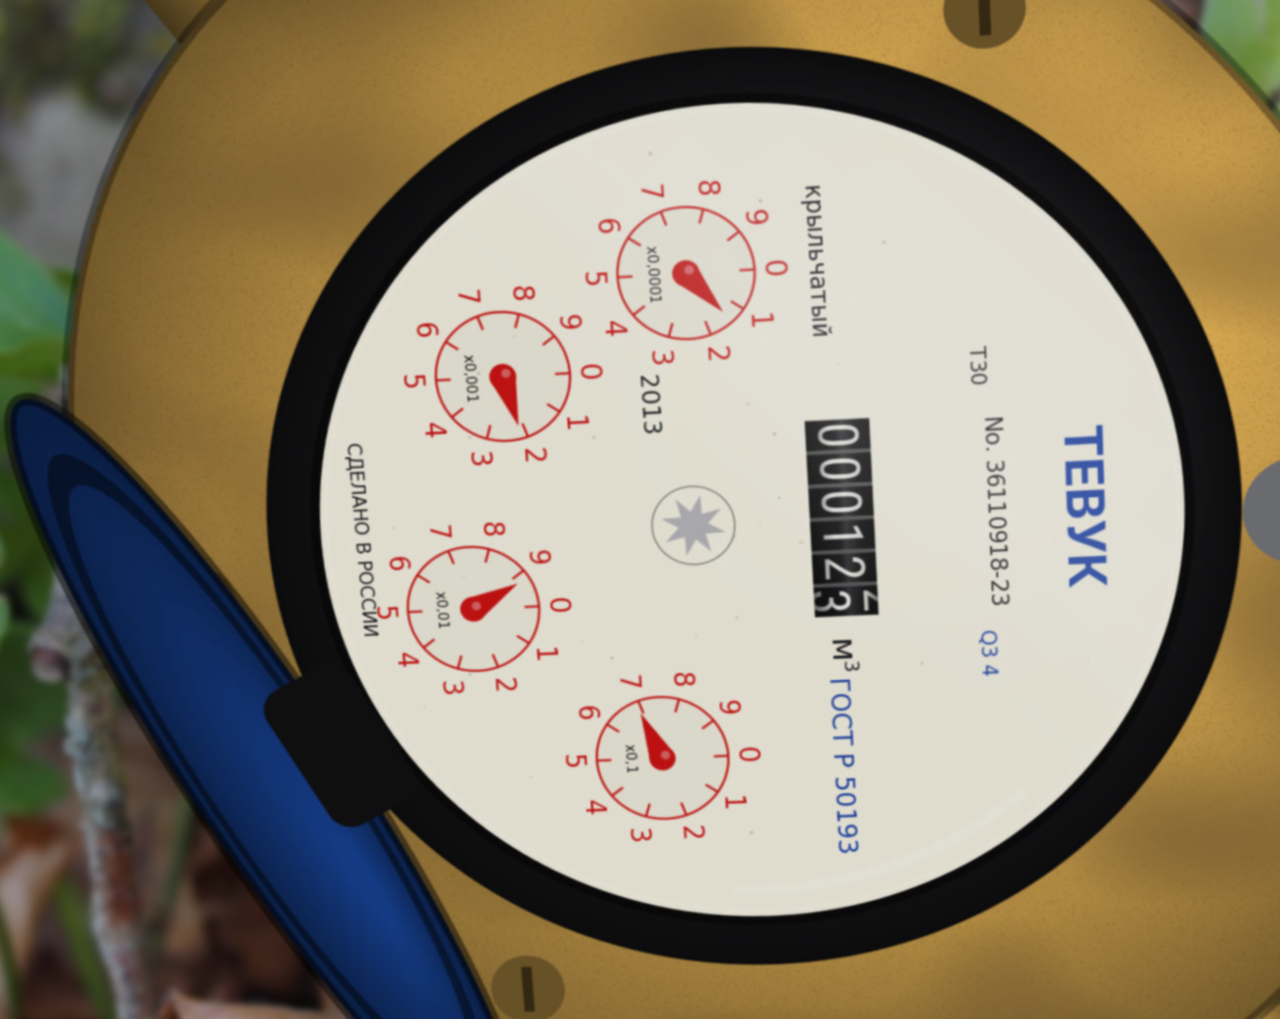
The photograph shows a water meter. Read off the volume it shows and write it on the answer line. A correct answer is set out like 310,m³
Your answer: 122.6921,m³
